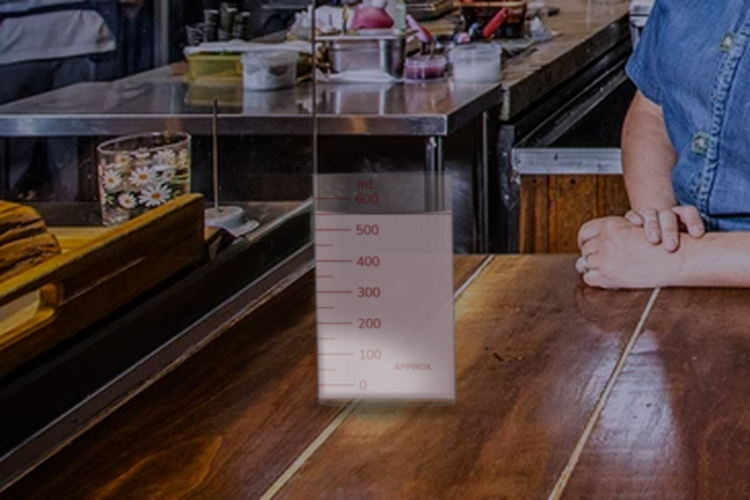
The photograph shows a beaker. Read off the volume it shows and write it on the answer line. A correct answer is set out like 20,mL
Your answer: 550,mL
